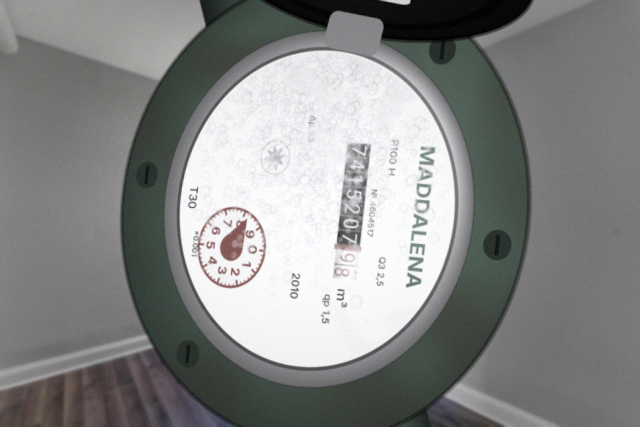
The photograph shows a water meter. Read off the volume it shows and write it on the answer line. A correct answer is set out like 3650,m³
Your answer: 7415207.978,m³
